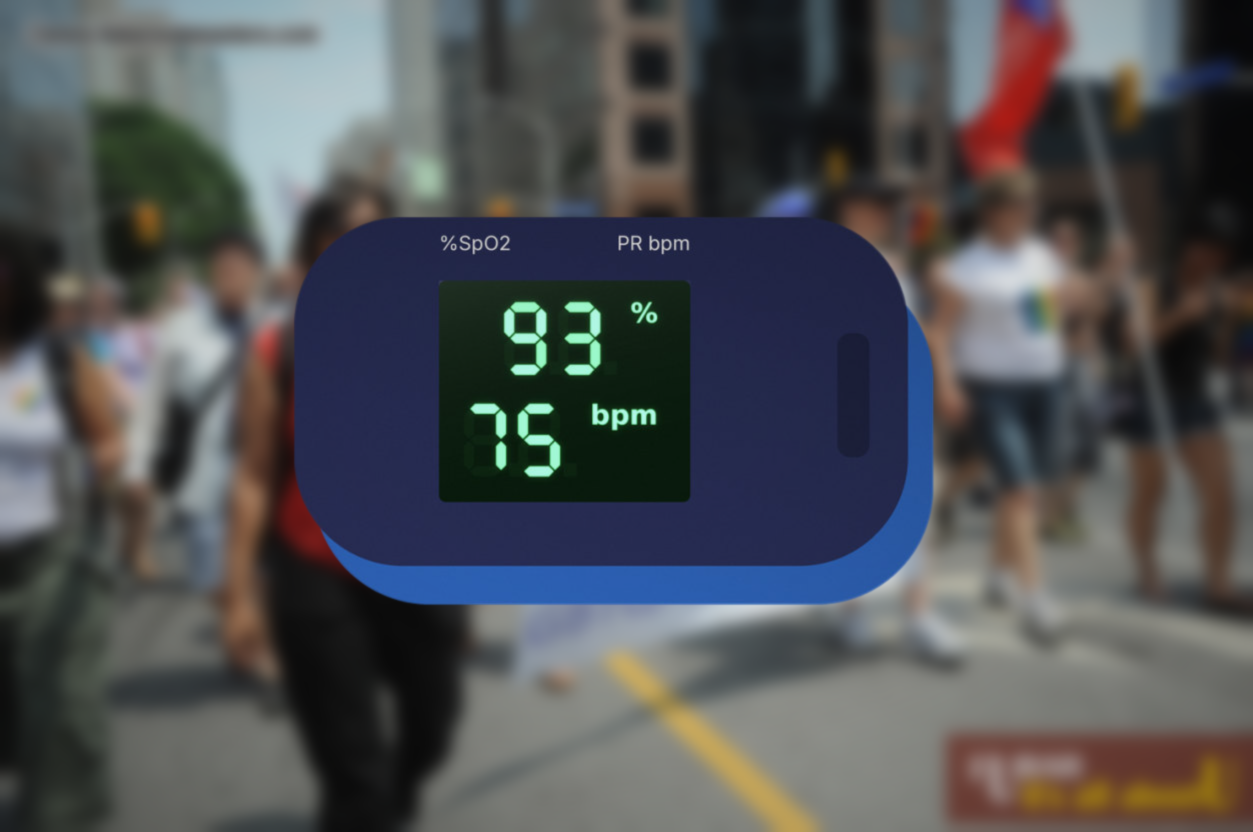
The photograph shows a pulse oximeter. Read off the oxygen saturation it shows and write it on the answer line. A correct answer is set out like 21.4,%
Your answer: 93,%
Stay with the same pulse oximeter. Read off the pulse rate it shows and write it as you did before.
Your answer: 75,bpm
